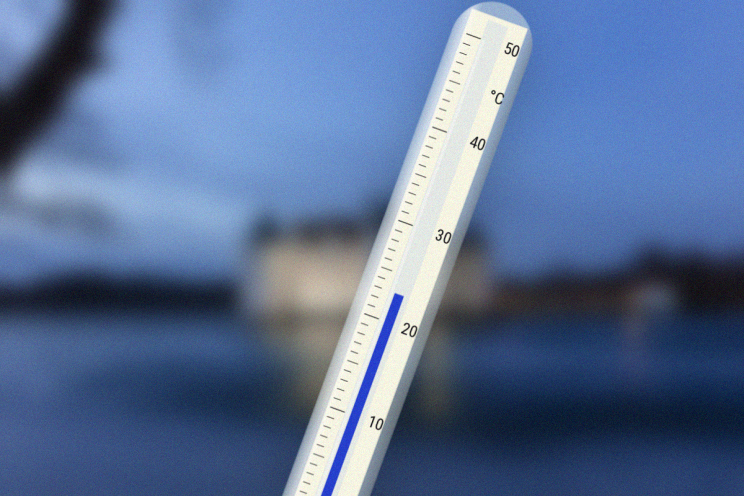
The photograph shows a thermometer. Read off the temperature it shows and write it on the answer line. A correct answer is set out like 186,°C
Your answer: 23,°C
